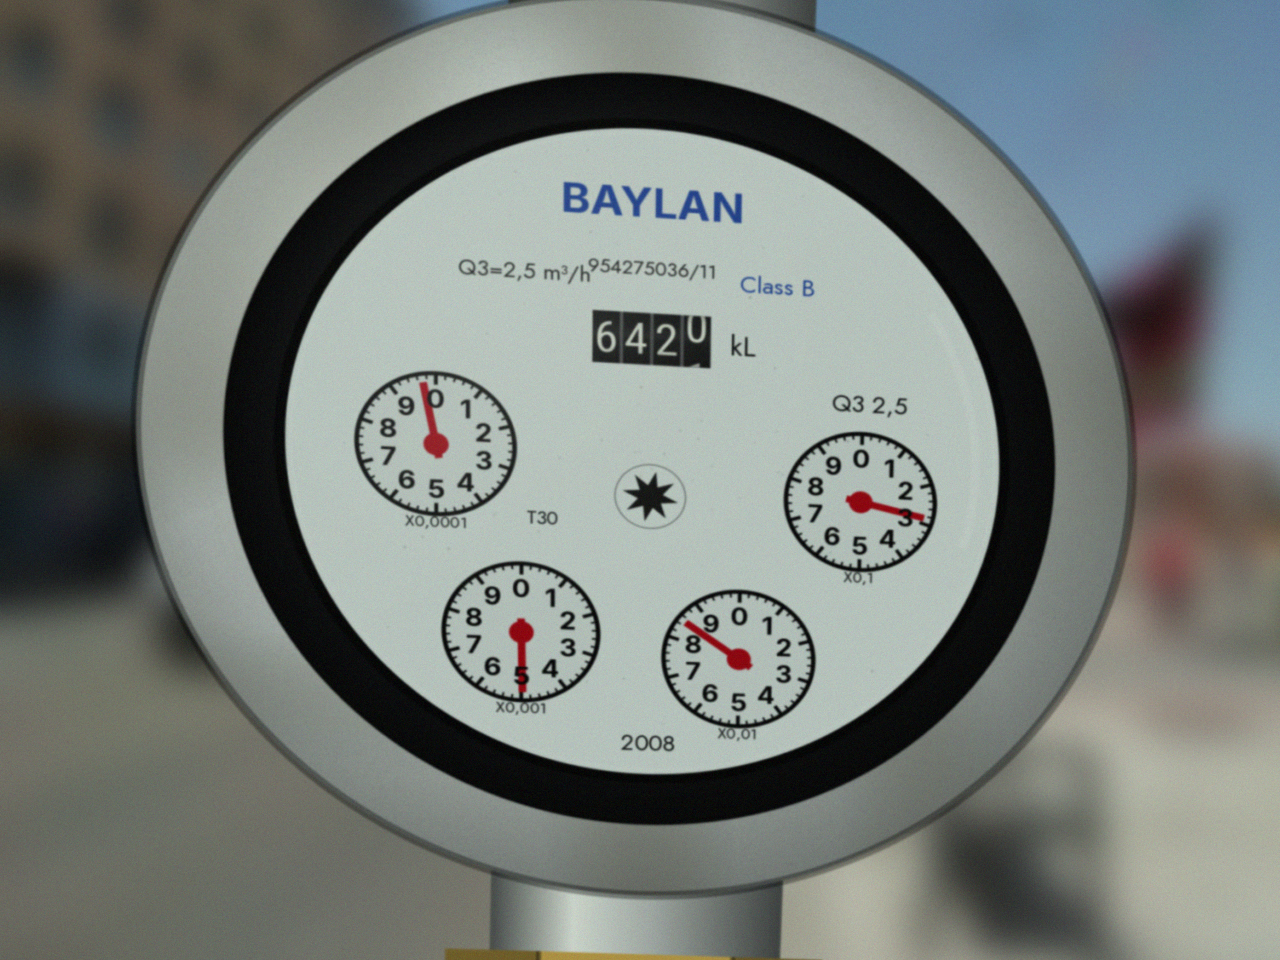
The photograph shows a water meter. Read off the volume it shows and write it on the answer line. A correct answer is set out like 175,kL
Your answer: 6420.2849,kL
